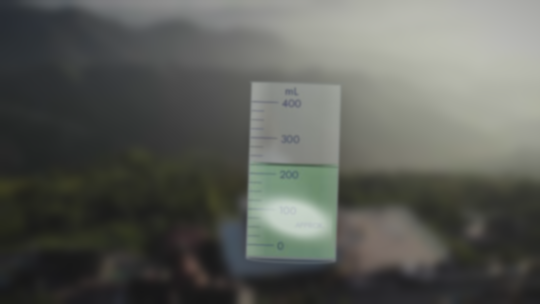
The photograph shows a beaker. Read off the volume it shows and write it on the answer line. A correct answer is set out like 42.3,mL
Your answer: 225,mL
